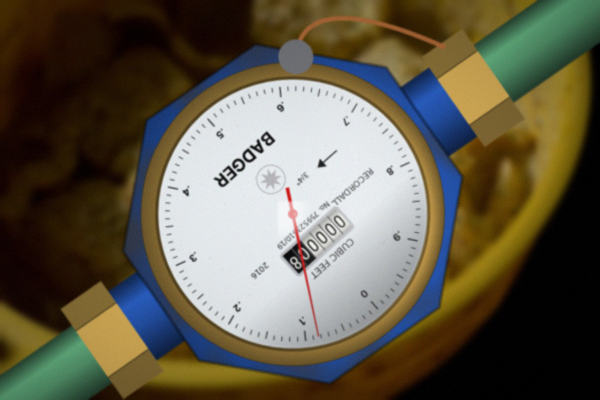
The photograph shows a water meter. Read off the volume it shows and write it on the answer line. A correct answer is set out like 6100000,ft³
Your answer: 8.08,ft³
